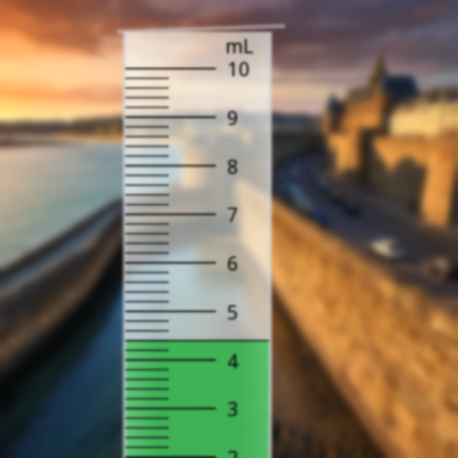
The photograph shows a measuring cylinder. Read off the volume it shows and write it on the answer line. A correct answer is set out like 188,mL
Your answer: 4.4,mL
